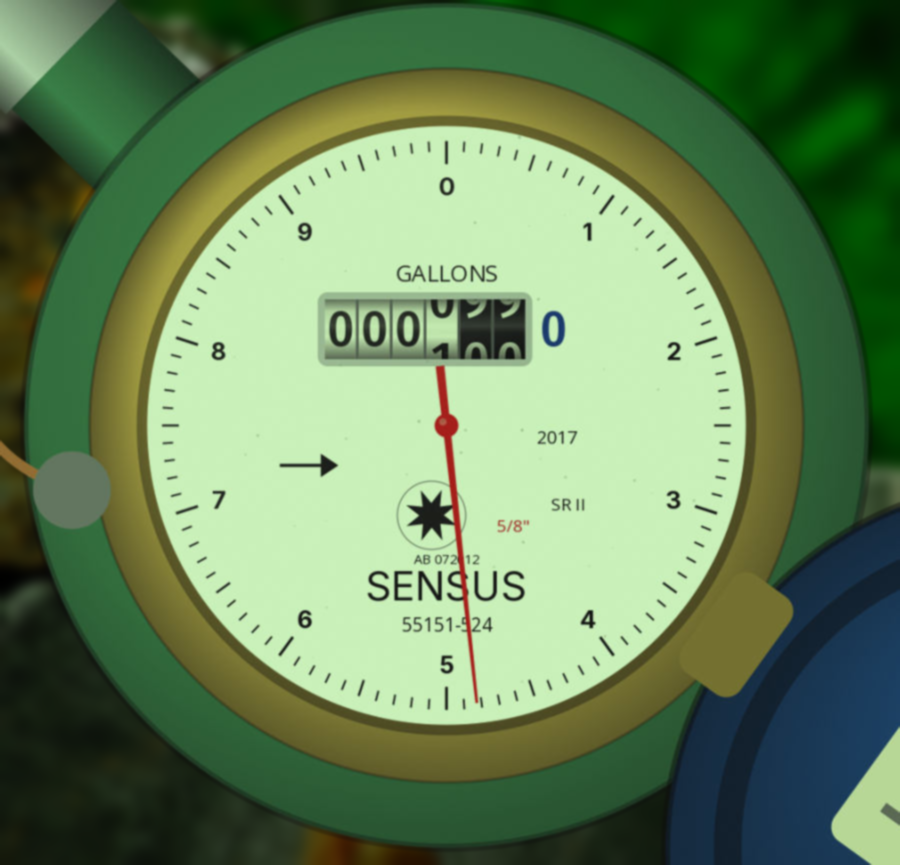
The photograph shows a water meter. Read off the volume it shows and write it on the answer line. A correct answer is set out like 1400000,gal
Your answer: 994.8,gal
